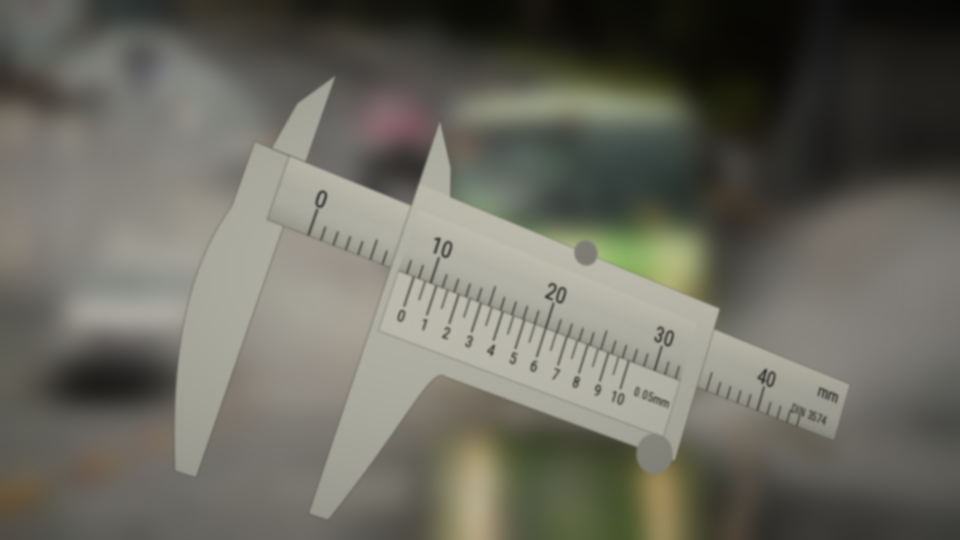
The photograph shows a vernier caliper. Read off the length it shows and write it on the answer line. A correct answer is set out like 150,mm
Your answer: 8.6,mm
